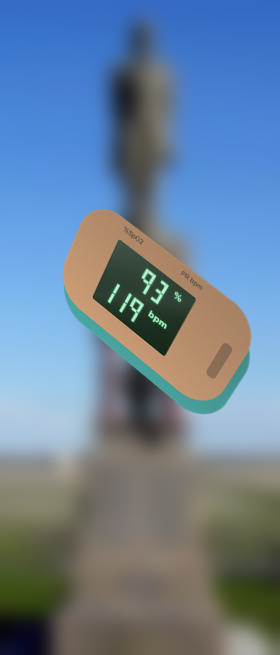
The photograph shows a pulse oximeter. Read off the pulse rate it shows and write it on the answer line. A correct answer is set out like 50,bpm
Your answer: 119,bpm
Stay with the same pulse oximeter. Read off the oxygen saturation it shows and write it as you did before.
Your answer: 93,%
